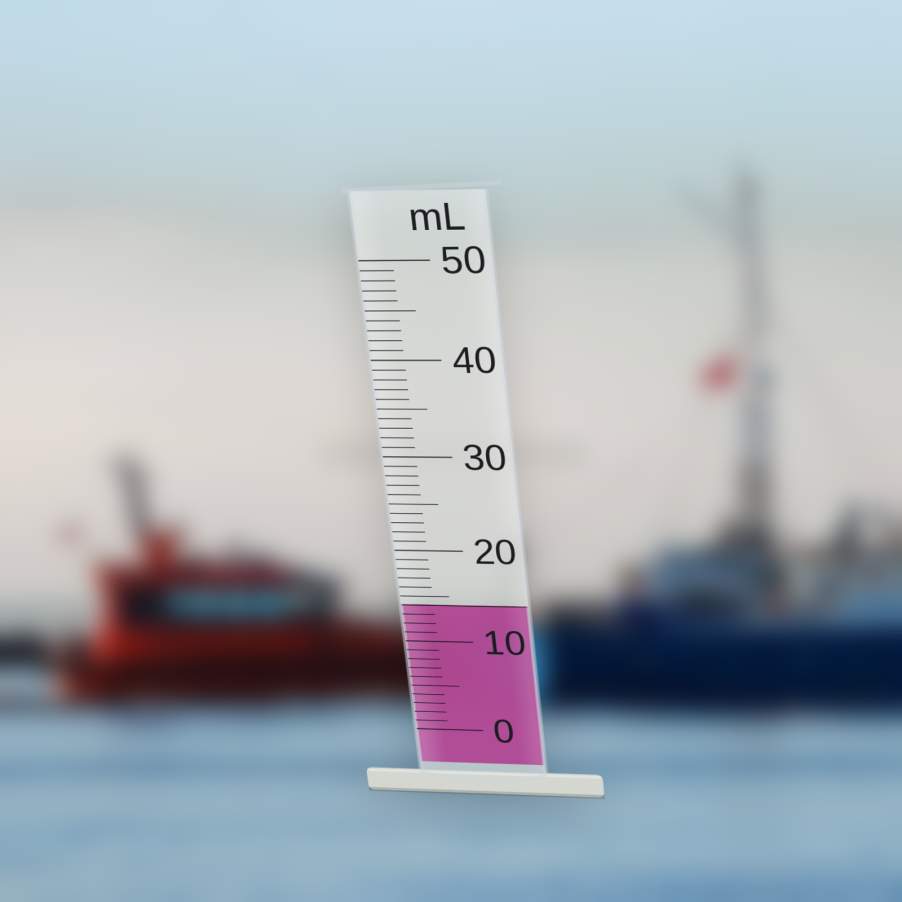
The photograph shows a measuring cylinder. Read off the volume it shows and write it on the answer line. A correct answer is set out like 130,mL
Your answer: 14,mL
